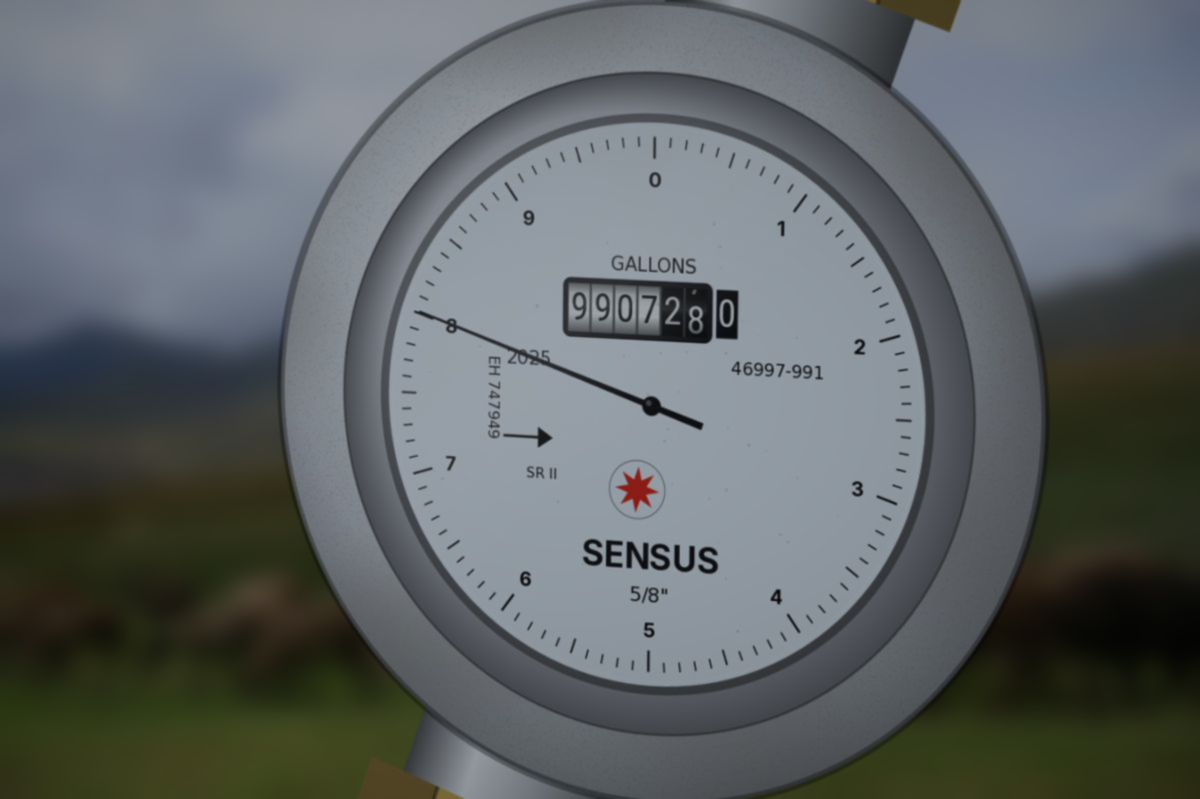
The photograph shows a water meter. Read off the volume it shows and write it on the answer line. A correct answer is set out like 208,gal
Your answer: 9907278.0,gal
